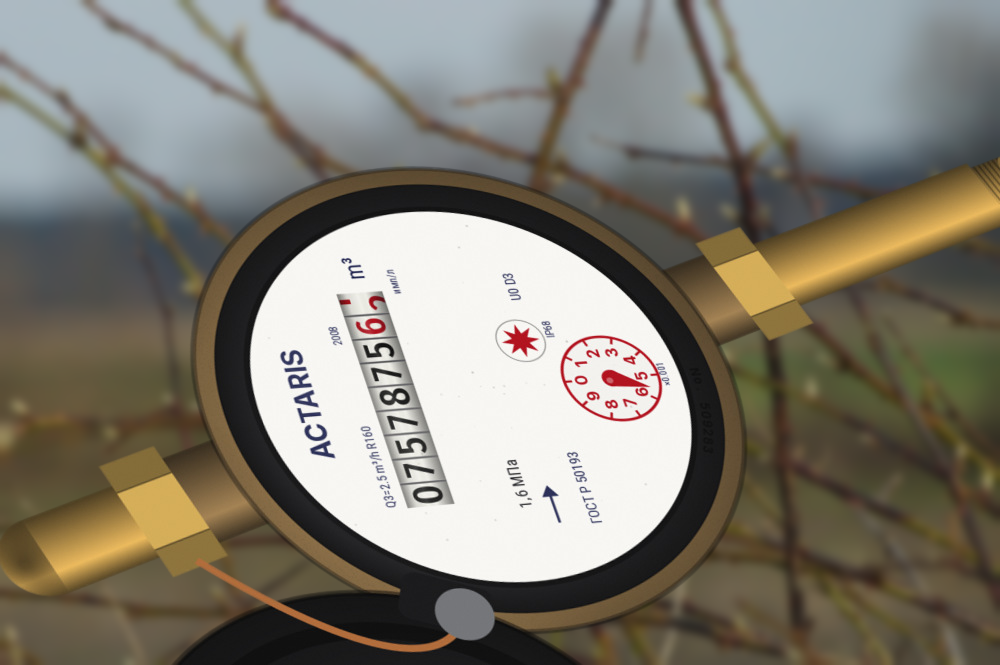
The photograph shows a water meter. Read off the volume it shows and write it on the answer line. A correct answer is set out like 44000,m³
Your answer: 757875.615,m³
